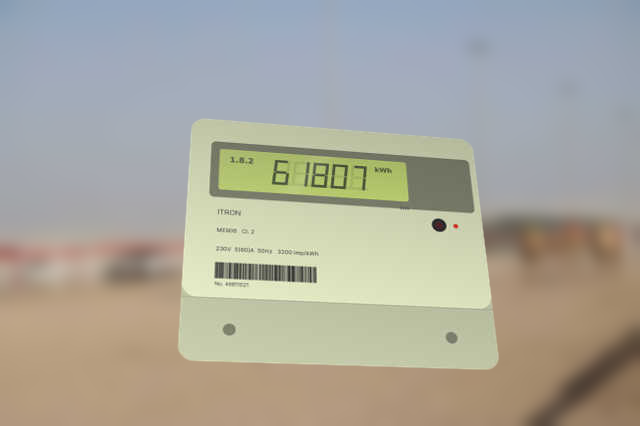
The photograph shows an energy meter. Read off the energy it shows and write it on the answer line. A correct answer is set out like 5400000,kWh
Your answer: 61807,kWh
